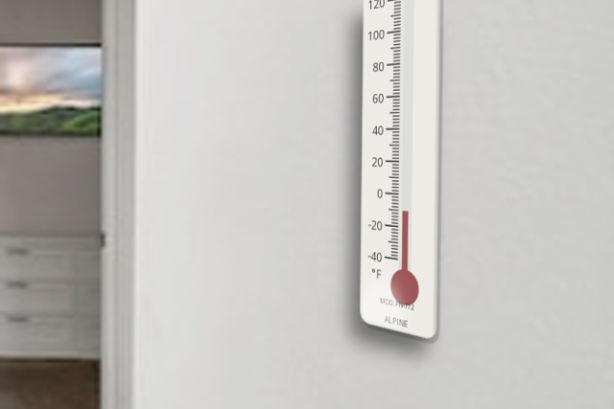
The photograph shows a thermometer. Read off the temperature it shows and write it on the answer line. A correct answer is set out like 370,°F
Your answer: -10,°F
